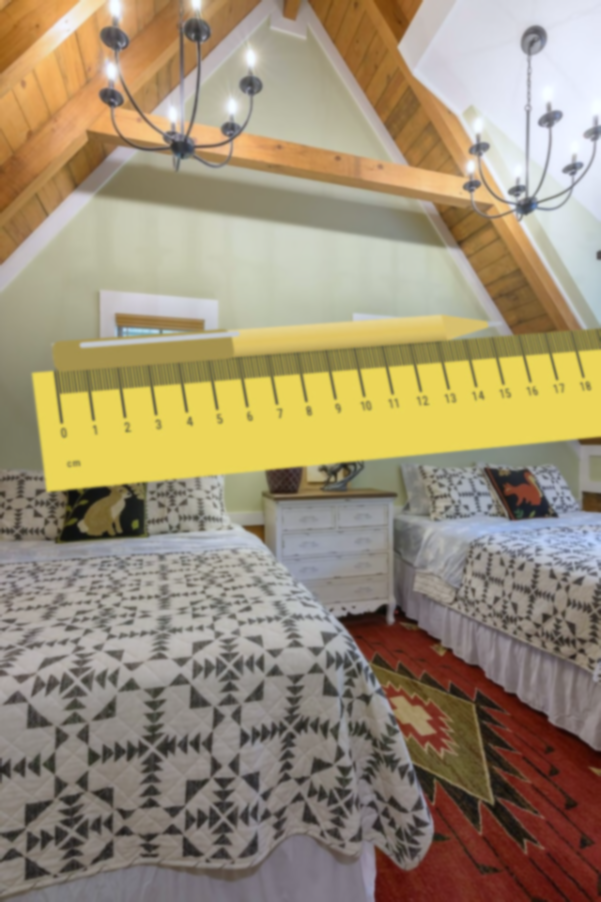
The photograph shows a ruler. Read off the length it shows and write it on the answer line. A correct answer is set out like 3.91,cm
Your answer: 15.5,cm
